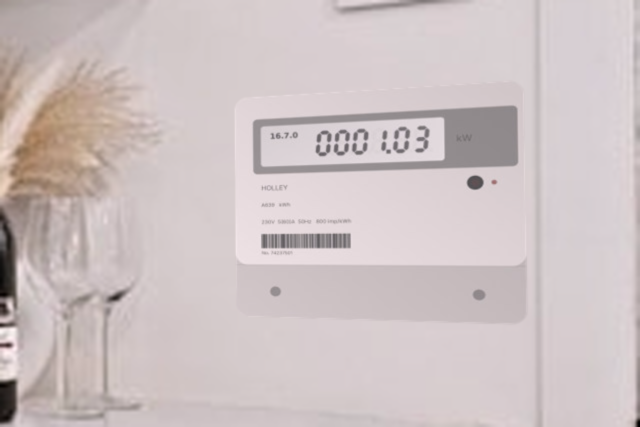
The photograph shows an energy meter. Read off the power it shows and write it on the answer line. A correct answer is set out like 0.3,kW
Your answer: 1.03,kW
